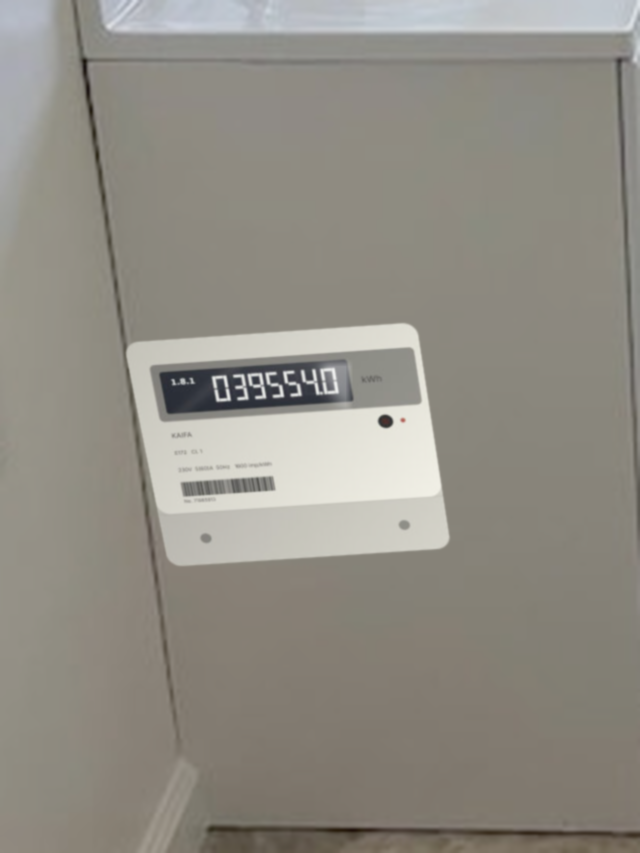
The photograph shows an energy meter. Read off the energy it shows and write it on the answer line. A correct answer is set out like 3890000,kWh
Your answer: 39554.0,kWh
